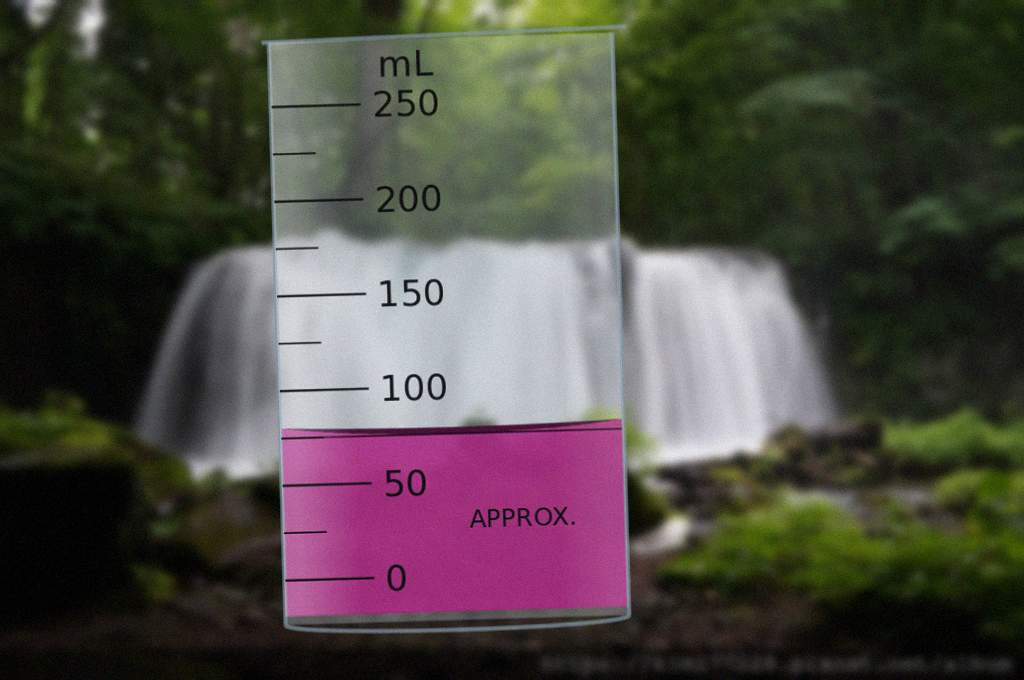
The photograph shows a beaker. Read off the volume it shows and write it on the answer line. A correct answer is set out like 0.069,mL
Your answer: 75,mL
